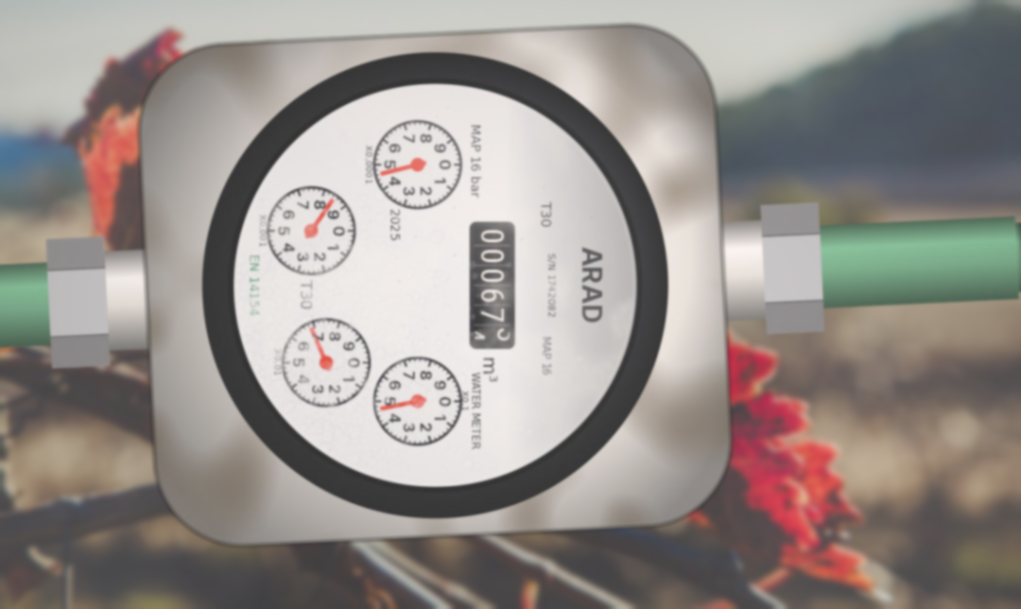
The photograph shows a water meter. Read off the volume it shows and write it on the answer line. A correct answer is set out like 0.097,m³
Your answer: 673.4684,m³
